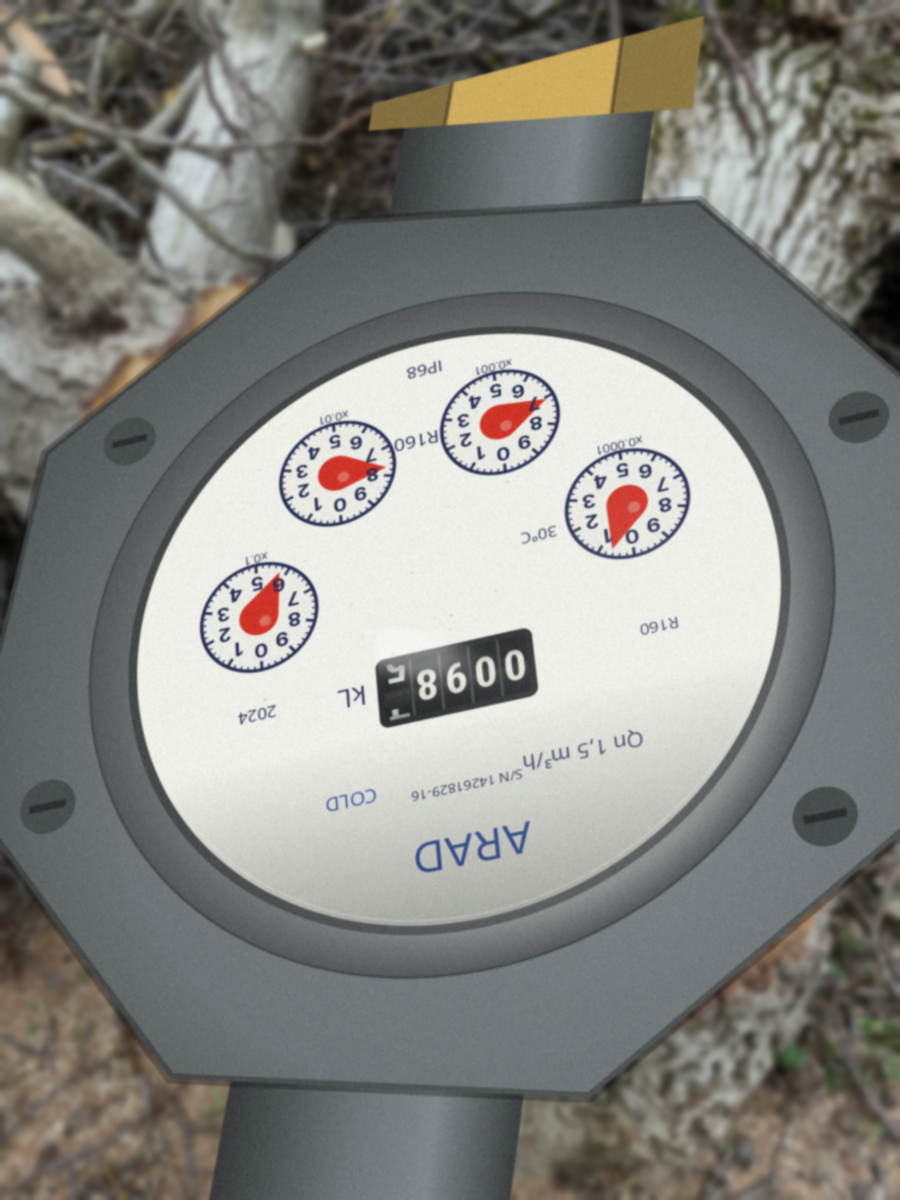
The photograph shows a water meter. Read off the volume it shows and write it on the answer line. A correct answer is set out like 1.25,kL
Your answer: 984.5770,kL
